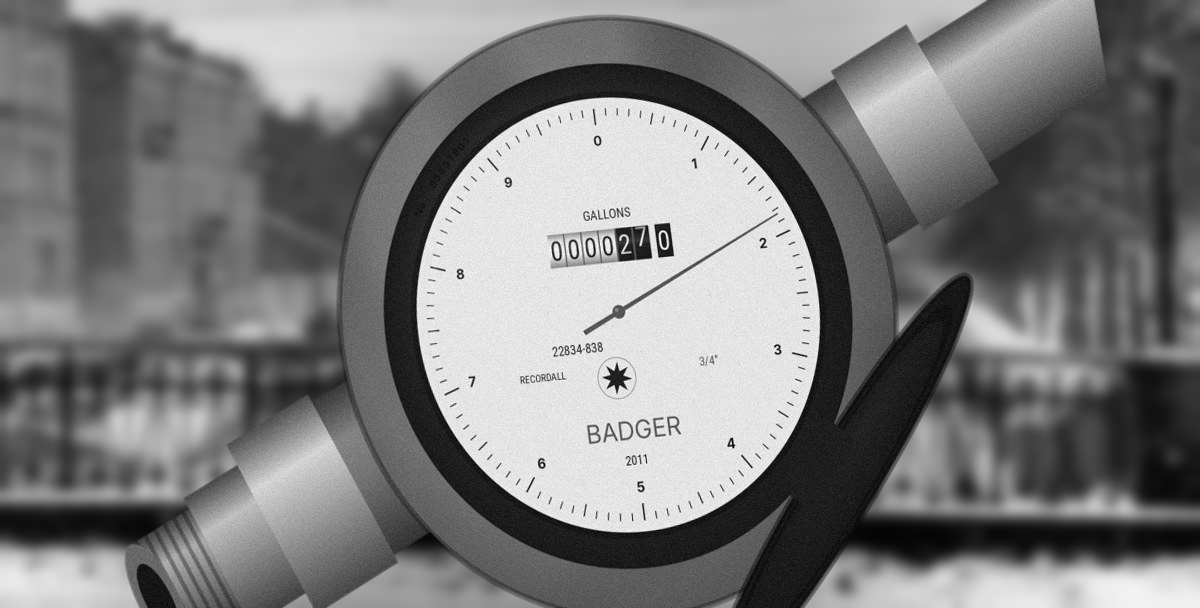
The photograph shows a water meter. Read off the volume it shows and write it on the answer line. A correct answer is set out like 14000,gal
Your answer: 271.8,gal
